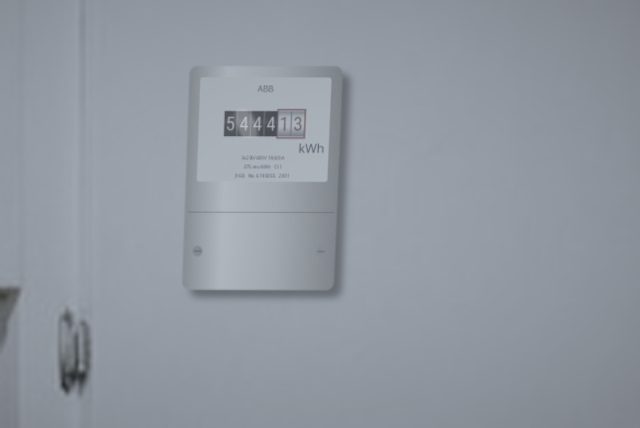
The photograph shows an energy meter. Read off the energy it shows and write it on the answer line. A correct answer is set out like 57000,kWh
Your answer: 5444.13,kWh
